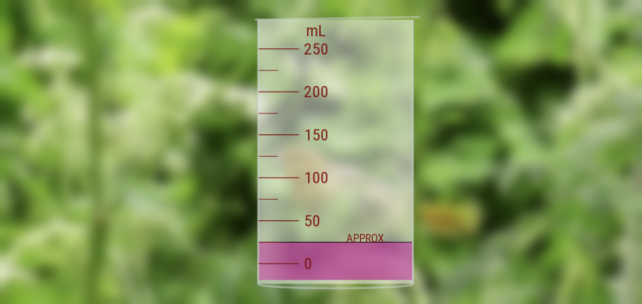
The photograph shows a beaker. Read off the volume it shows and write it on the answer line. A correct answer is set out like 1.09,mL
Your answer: 25,mL
